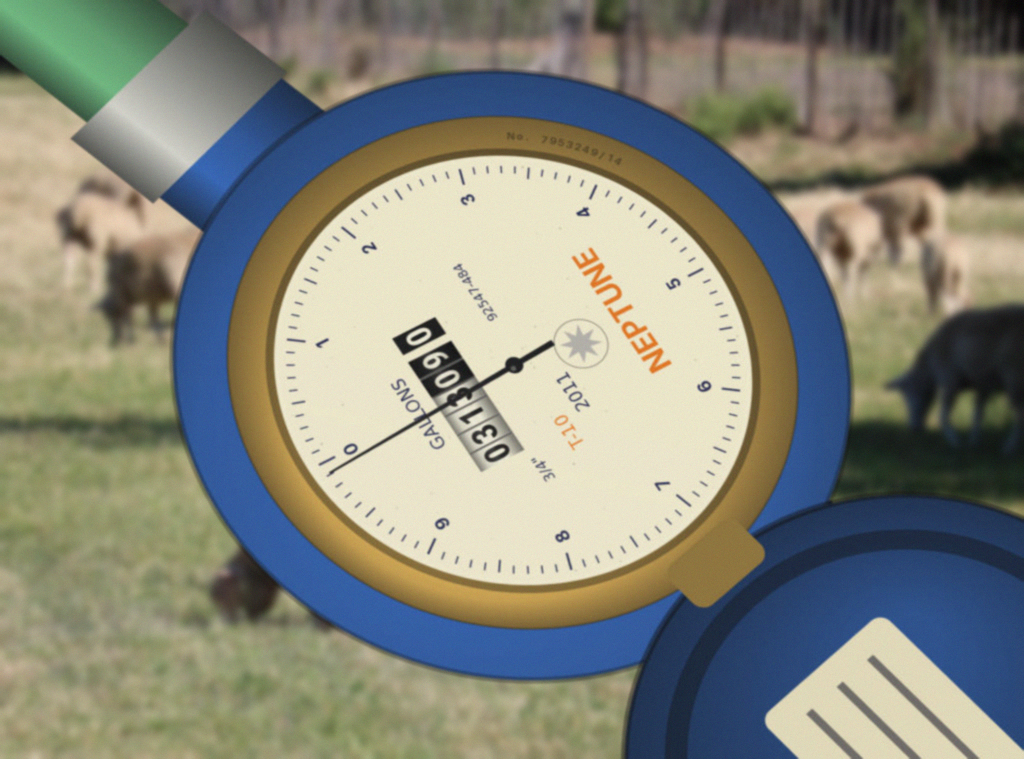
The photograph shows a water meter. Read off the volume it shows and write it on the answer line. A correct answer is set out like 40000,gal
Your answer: 313089.9,gal
